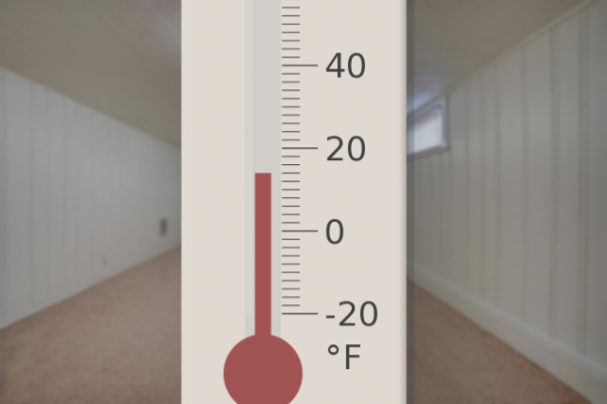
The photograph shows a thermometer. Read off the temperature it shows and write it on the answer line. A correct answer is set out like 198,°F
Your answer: 14,°F
